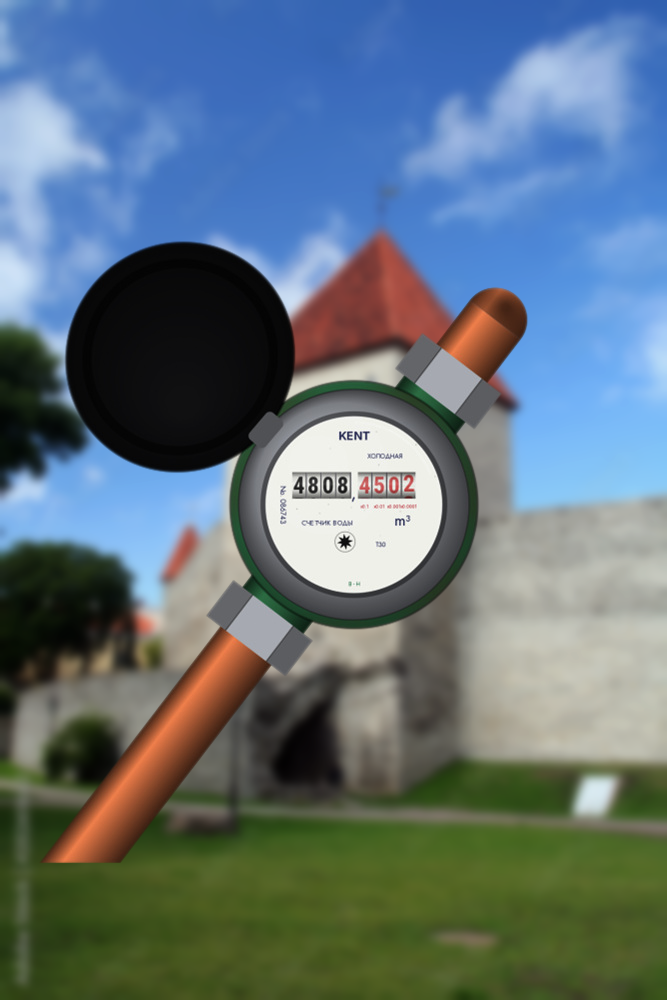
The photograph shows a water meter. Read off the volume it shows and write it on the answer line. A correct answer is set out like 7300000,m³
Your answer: 4808.4502,m³
